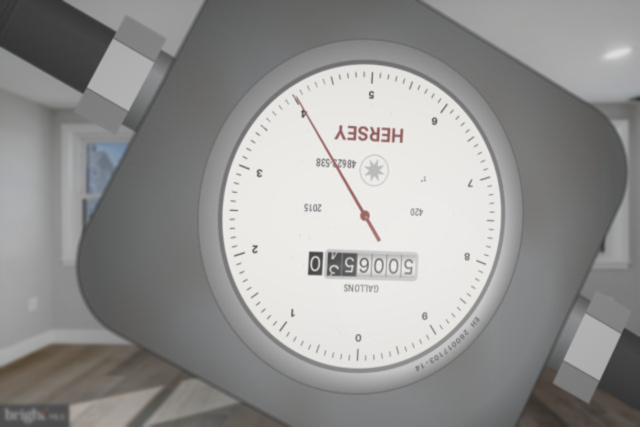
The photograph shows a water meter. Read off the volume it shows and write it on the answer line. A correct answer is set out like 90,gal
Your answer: 5006534.0,gal
